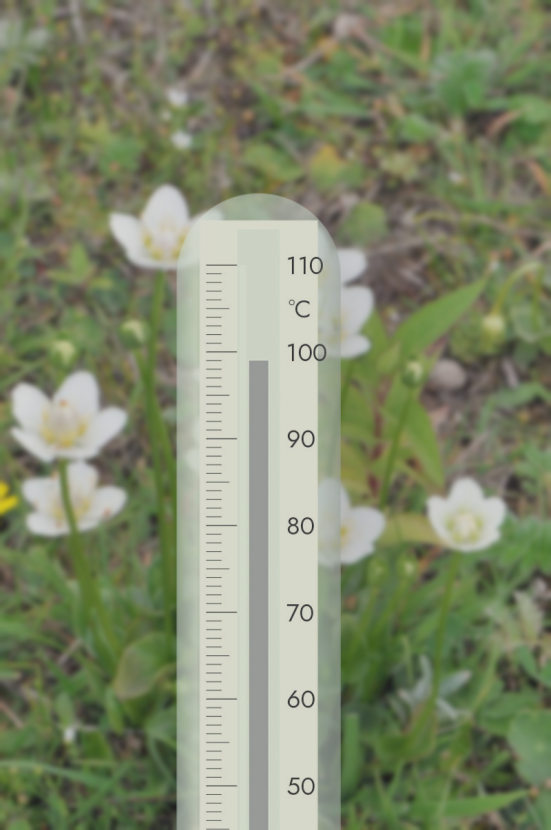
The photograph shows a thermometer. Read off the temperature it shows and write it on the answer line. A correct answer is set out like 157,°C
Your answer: 99,°C
